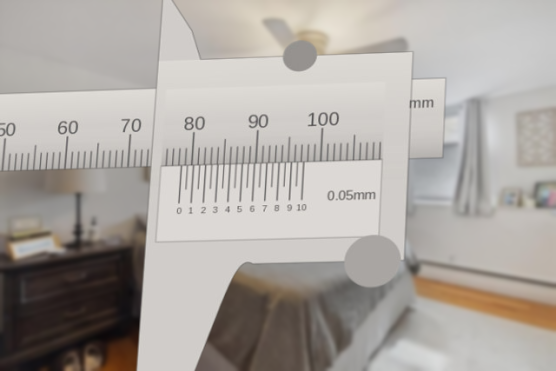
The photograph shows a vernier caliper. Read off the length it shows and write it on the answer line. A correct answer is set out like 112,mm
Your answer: 78.4,mm
